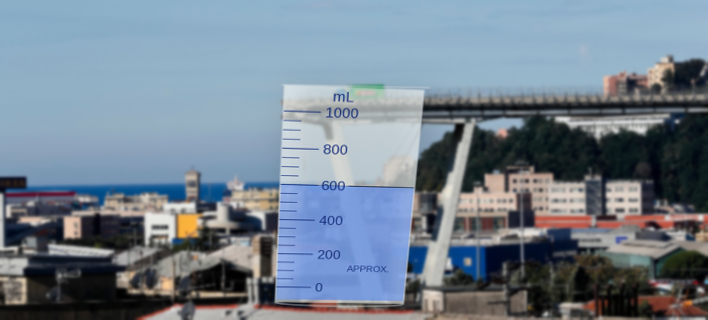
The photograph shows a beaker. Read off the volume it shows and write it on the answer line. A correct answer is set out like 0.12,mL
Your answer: 600,mL
